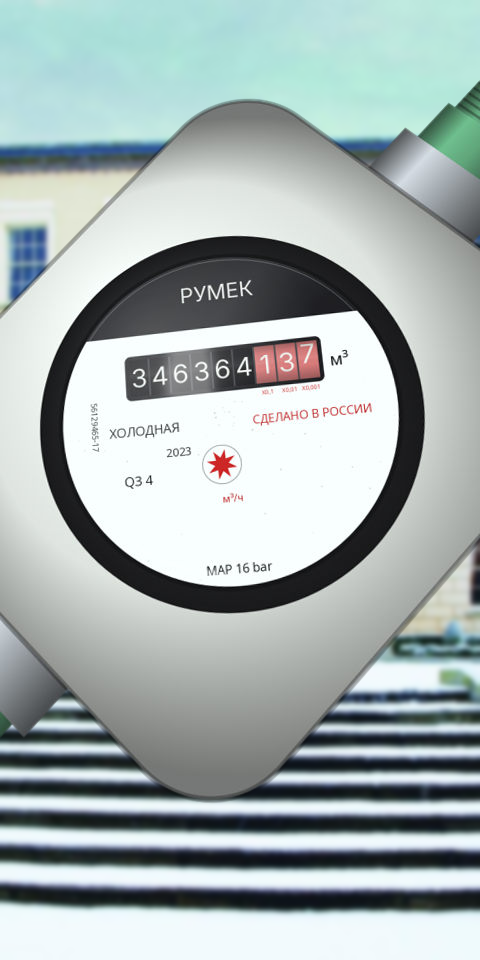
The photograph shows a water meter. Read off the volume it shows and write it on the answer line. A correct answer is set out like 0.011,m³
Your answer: 346364.137,m³
